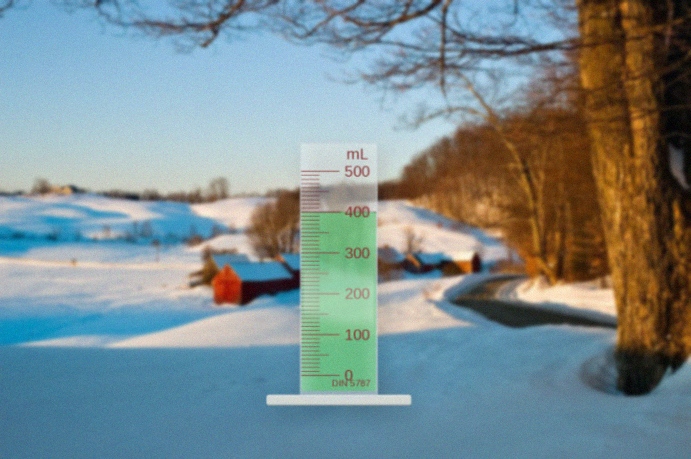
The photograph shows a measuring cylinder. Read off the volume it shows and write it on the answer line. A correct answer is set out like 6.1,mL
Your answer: 400,mL
